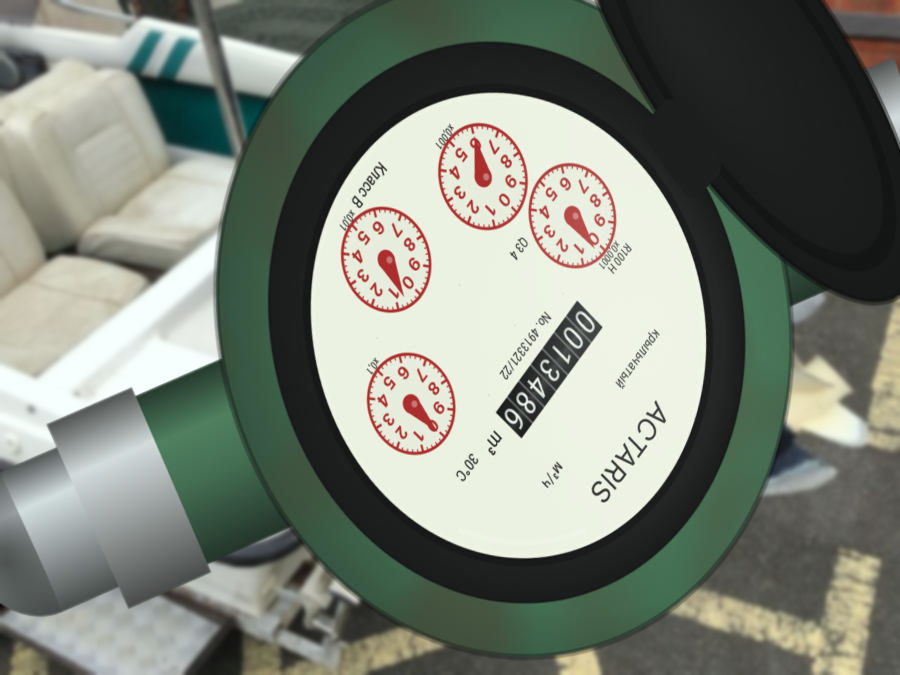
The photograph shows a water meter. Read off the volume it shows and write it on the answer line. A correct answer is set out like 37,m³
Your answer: 13486.0060,m³
